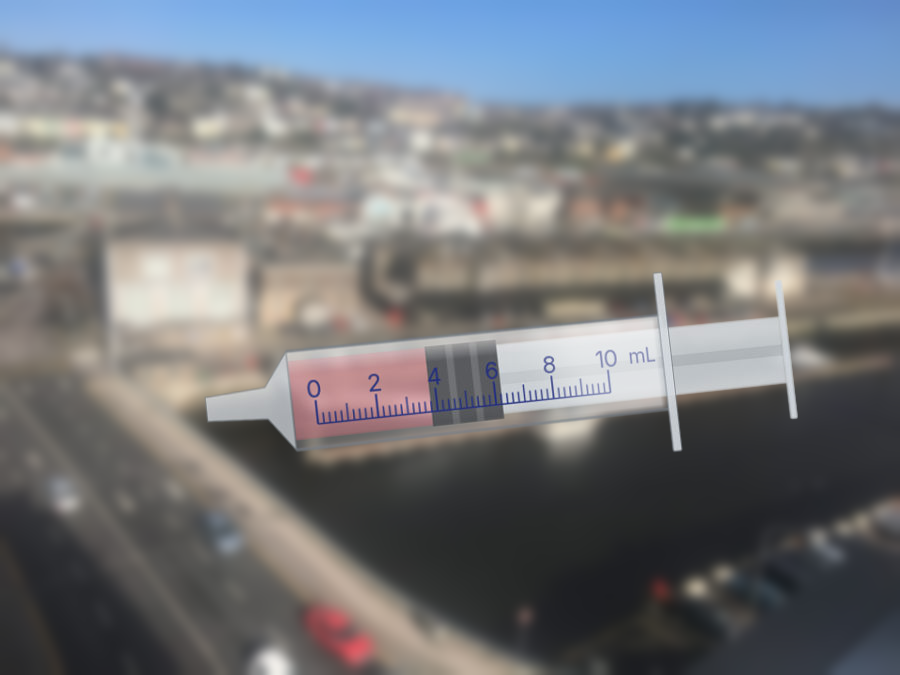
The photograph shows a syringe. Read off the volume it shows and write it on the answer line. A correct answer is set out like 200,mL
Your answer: 3.8,mL
